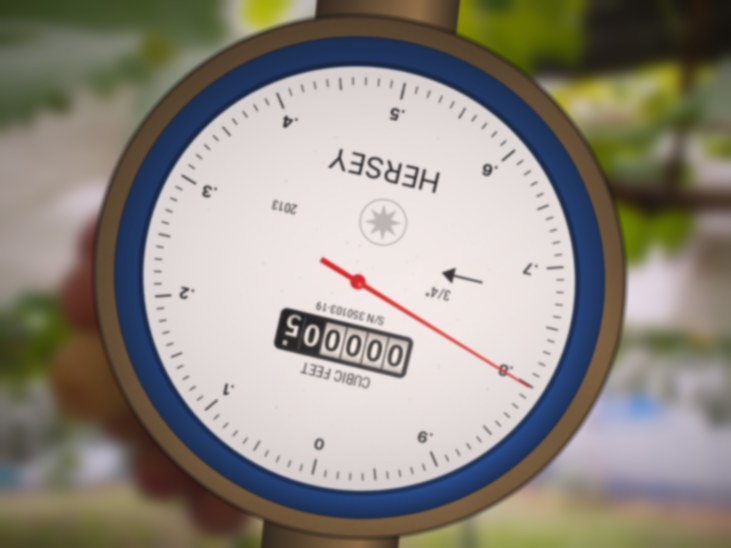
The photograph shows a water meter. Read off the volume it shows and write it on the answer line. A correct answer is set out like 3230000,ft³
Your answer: 4.80,ft³
